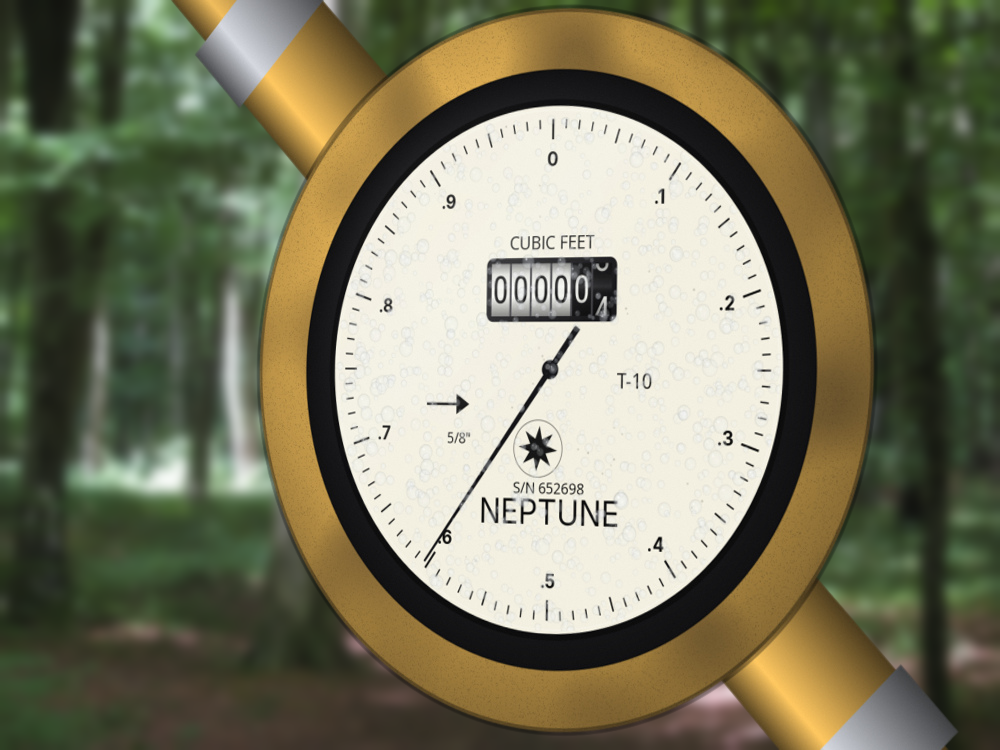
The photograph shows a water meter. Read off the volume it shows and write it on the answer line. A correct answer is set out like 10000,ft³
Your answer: 3.60,ft³
